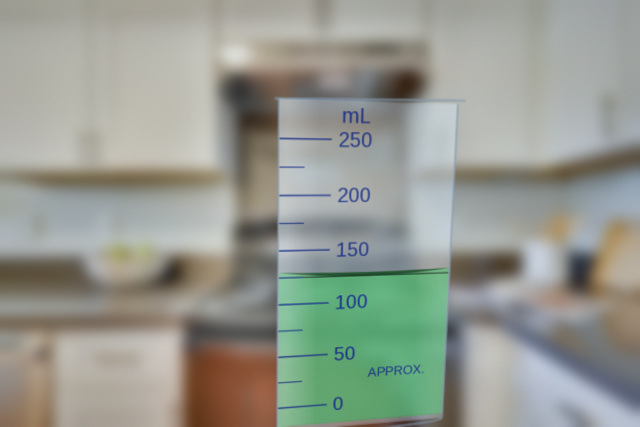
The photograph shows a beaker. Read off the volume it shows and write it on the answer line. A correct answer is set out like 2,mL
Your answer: 125,mL
